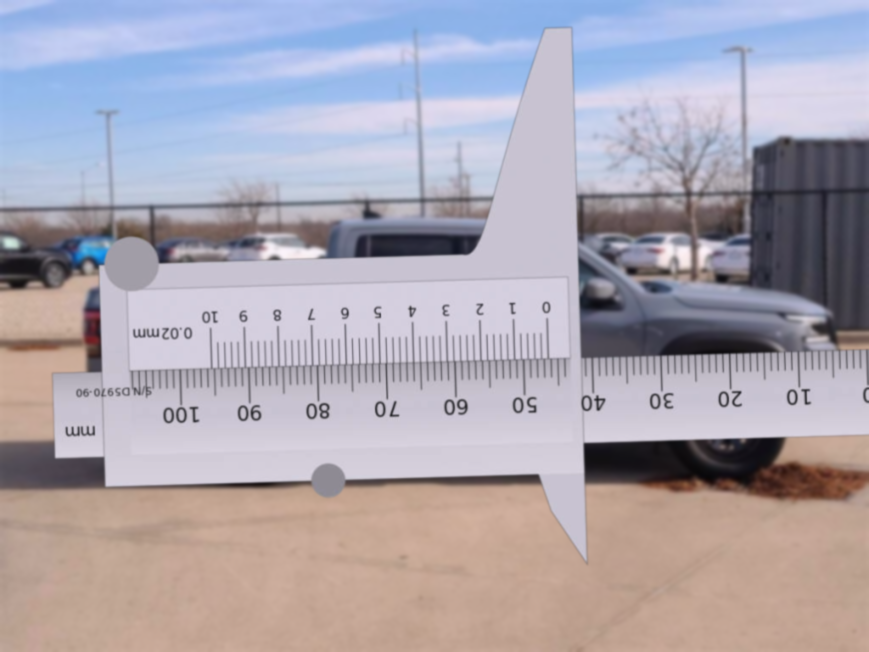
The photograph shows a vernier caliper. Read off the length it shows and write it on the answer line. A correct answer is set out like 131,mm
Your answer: 46.4,mm
